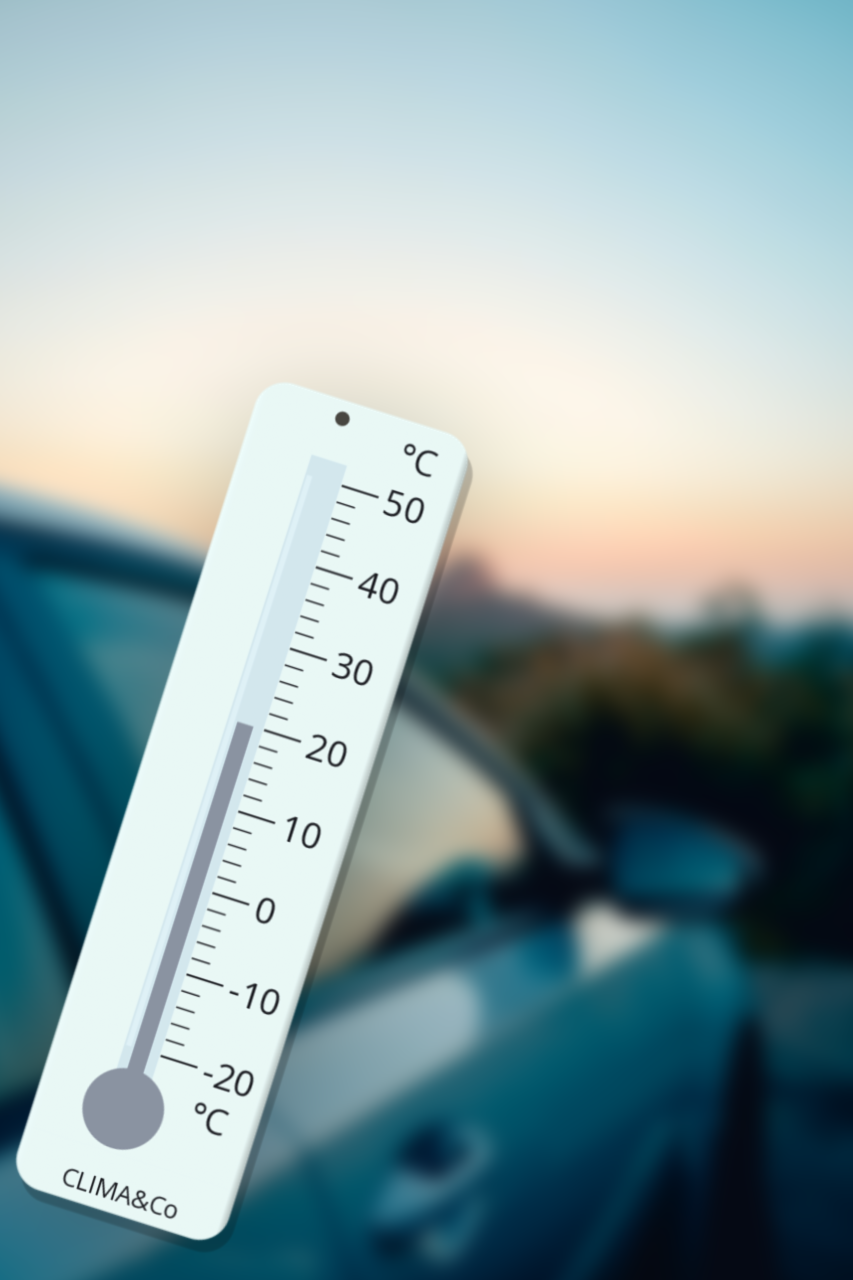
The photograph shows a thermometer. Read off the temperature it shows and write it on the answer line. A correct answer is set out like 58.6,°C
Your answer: 20,°C
